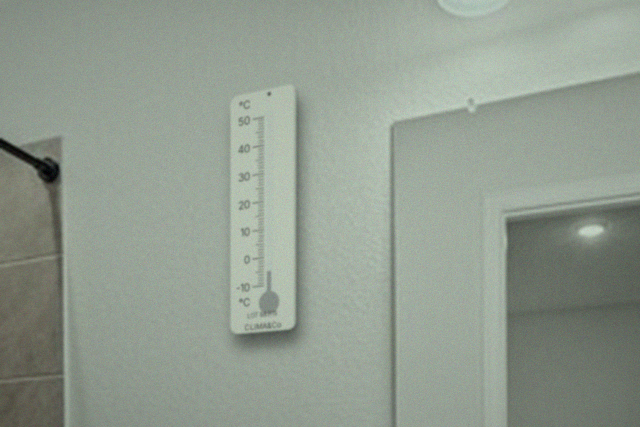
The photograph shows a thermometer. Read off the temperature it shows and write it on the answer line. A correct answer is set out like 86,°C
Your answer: -5,°C
